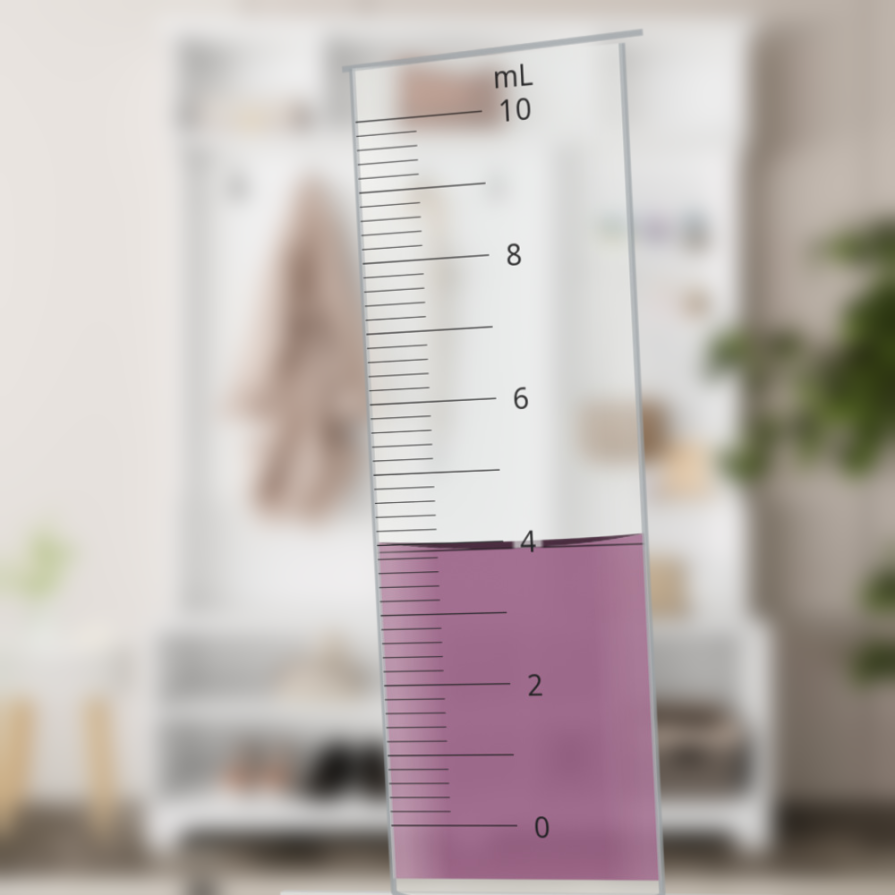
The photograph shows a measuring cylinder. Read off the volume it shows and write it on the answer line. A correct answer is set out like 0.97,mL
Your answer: 3.9,mL
